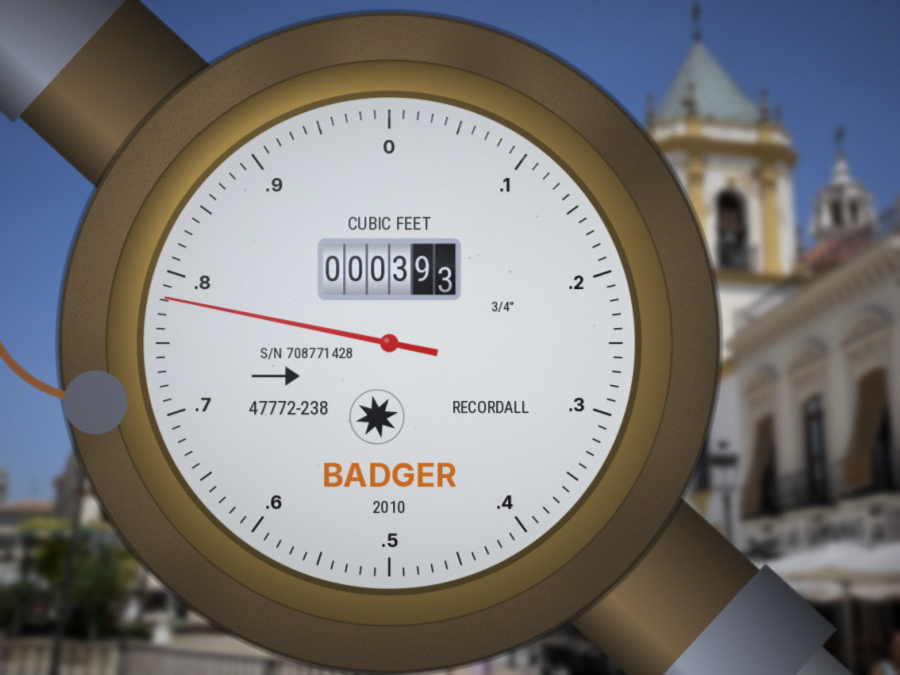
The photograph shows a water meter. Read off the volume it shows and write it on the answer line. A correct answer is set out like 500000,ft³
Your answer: 392.78,ft³
